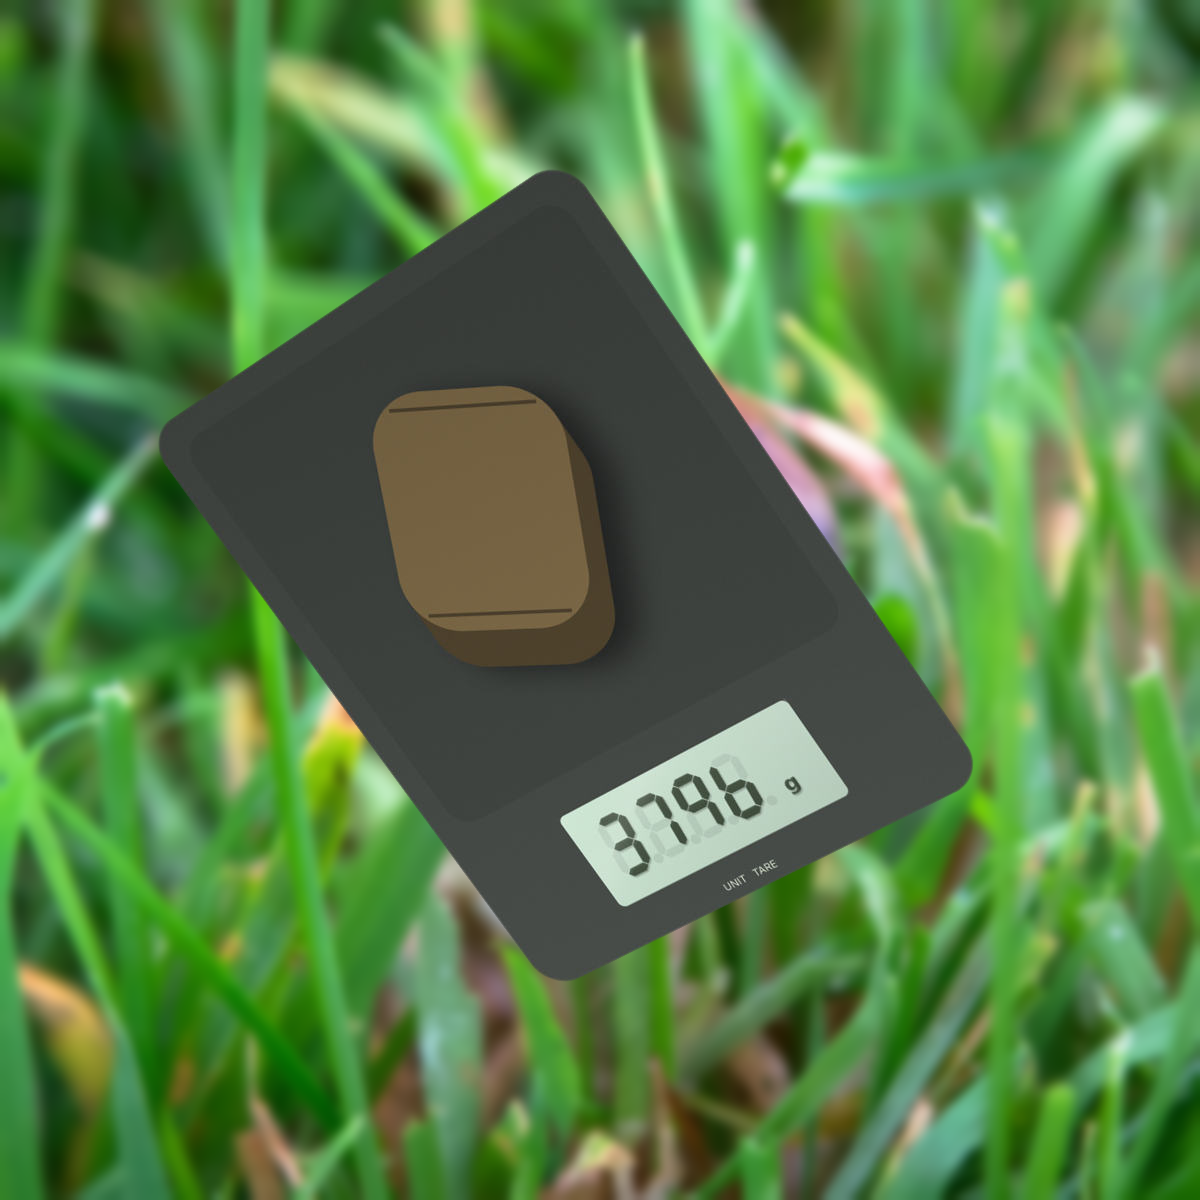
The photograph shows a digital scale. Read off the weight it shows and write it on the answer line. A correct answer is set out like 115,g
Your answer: 3796,g
